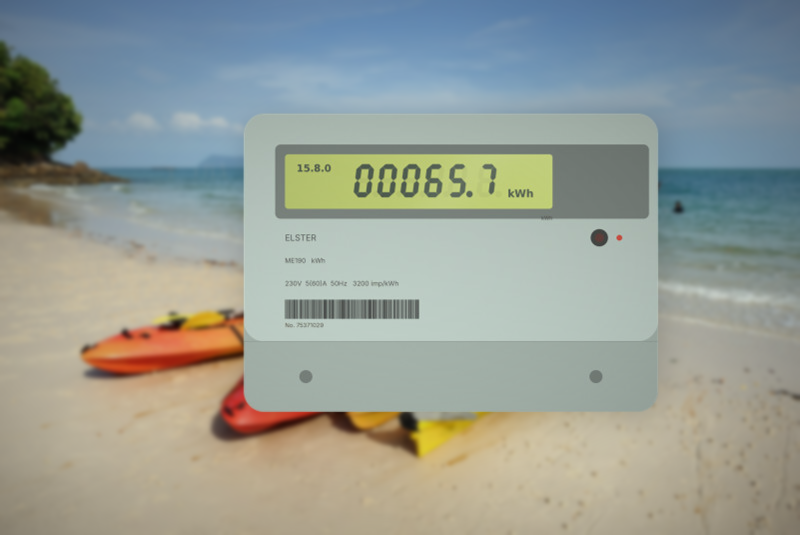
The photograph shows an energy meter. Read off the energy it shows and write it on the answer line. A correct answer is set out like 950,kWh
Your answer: 65.7,kWh
